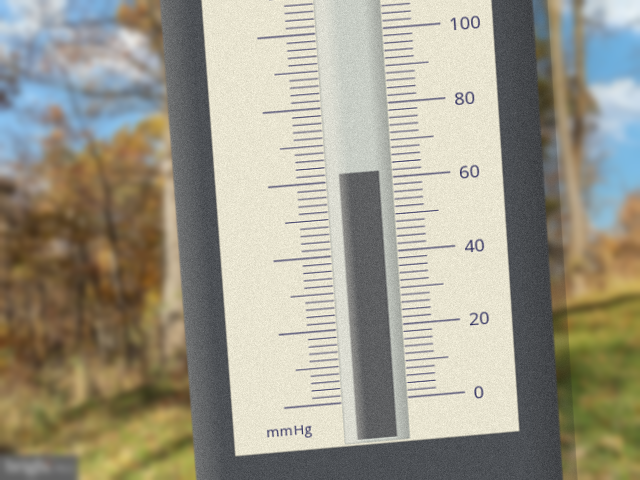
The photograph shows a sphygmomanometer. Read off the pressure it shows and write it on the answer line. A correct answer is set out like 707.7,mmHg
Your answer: 62,mmHg
